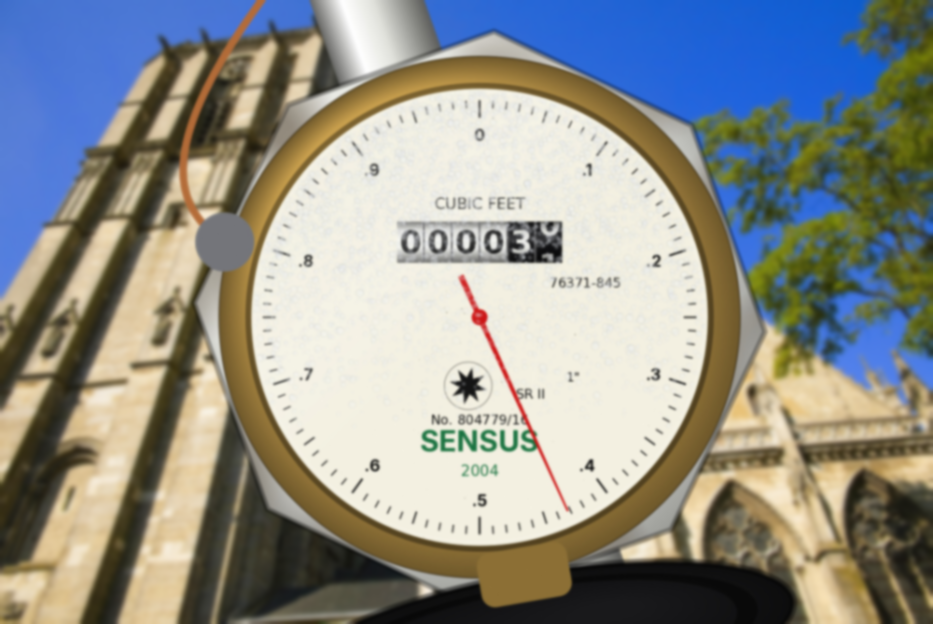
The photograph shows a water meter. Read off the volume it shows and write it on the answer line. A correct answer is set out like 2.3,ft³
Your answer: 30.43,ft³
